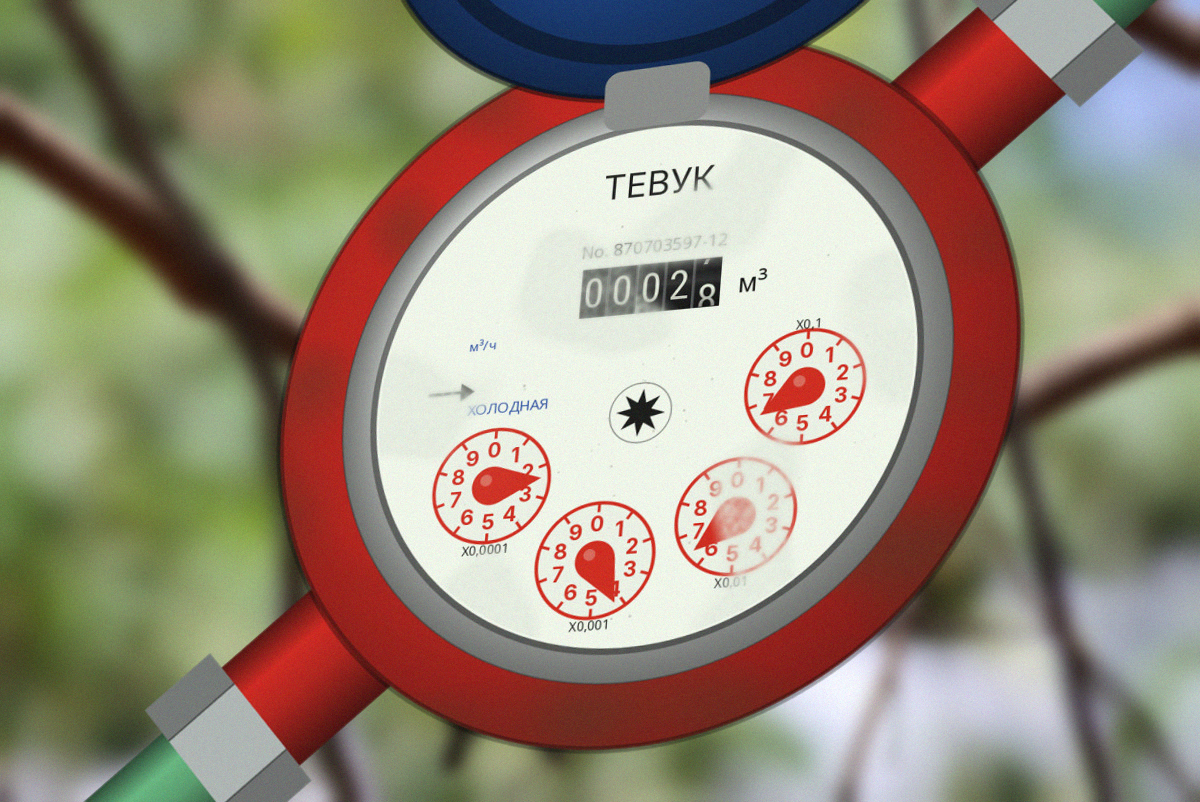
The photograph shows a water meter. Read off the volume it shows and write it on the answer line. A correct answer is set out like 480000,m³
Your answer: 27.6642,m³
